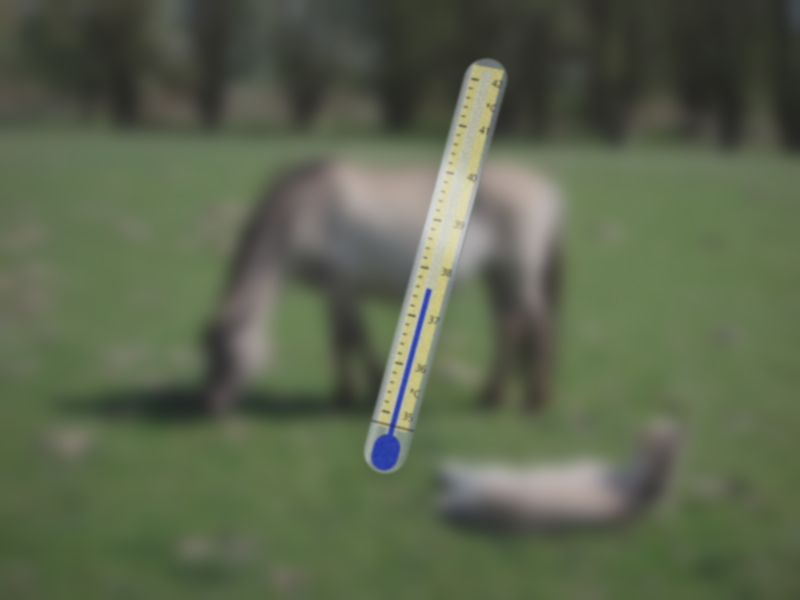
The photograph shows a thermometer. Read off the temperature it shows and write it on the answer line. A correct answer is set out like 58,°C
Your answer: 37.6,°C
